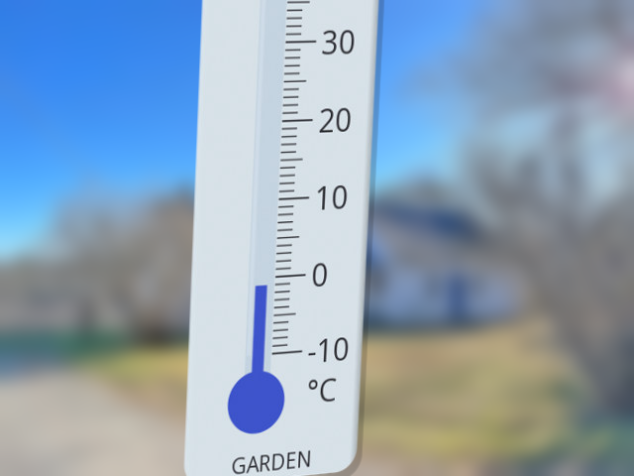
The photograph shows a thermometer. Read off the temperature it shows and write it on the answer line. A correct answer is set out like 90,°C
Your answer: -1,°C
